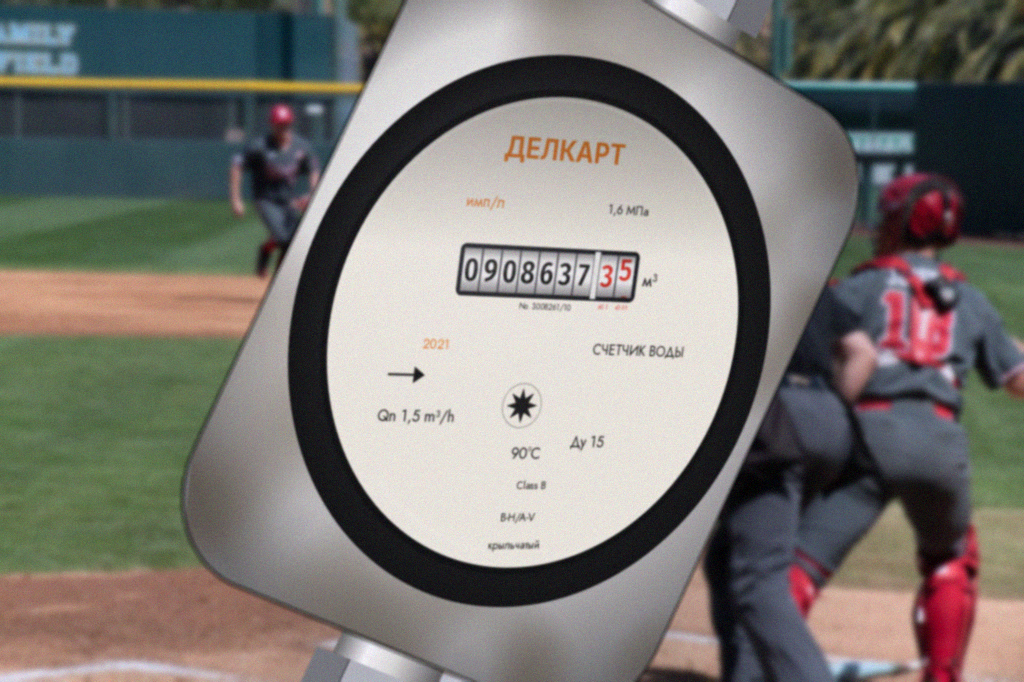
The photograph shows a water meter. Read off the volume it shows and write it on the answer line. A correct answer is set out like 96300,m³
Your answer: 908637.35,m³
